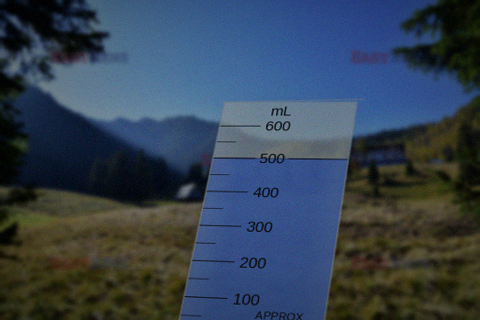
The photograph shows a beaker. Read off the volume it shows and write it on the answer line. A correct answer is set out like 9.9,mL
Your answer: 500,mL
